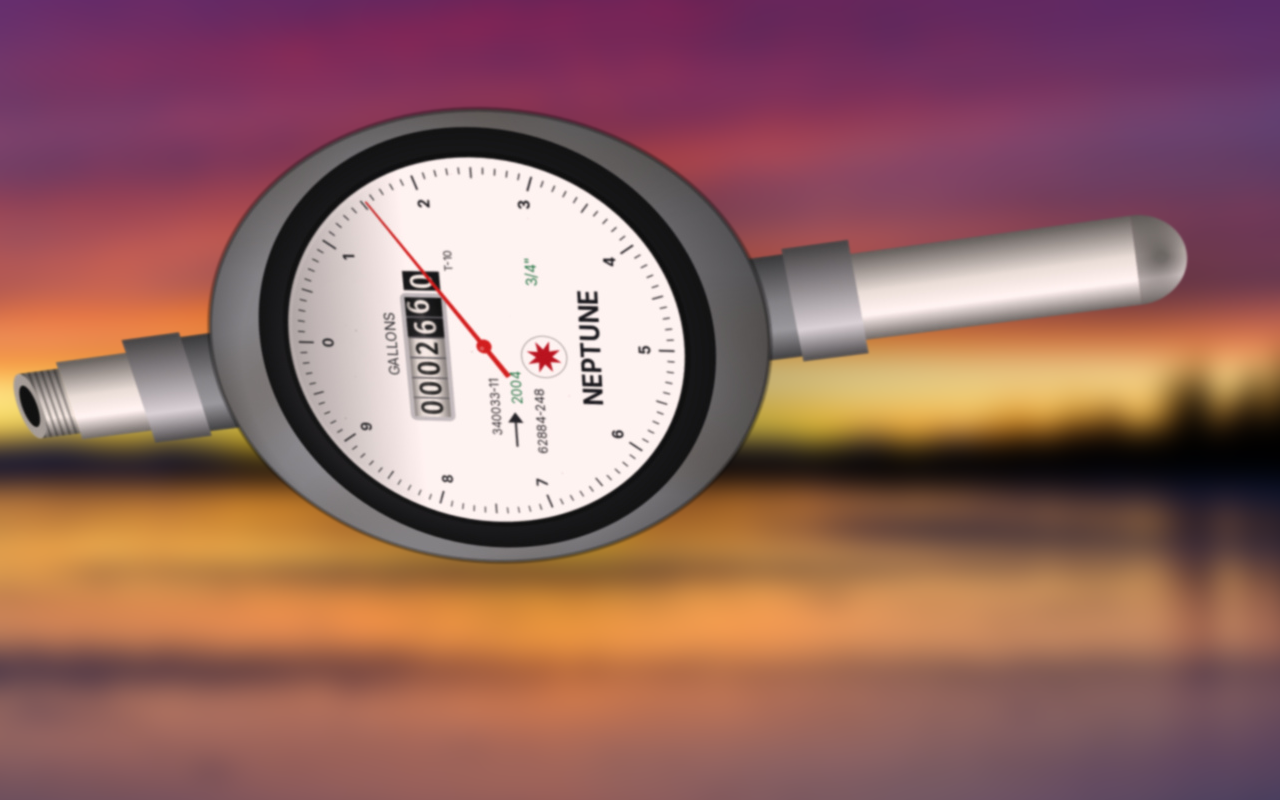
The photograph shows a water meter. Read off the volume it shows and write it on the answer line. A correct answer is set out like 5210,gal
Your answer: 2661.5,gal
